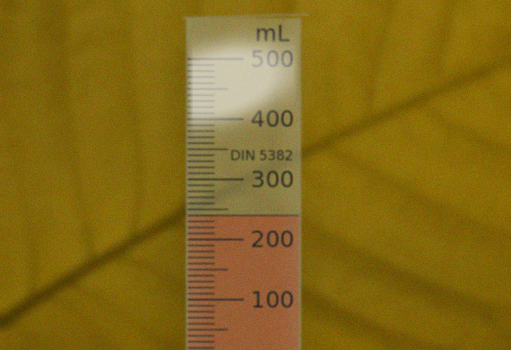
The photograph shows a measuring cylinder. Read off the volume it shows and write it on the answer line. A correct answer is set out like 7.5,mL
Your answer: 240,mL
